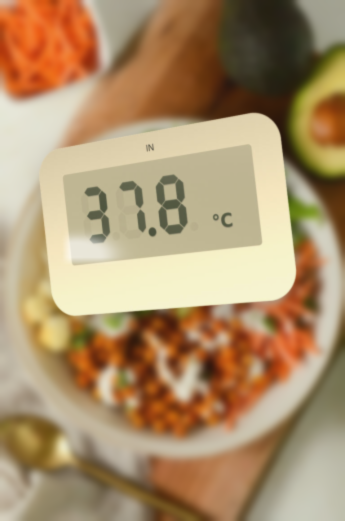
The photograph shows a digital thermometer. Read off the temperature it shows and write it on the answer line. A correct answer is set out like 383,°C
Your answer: 37.8,°C
